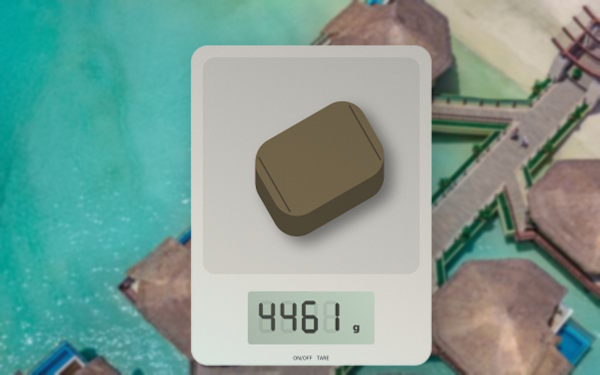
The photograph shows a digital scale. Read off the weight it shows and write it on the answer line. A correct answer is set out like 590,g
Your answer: 4461,g
